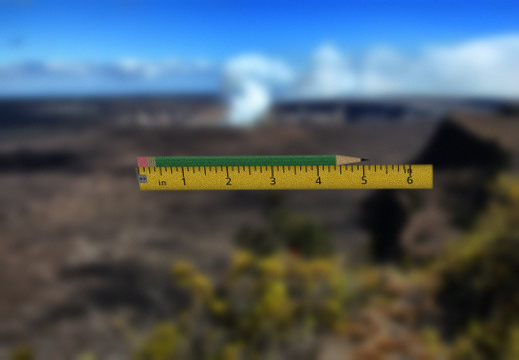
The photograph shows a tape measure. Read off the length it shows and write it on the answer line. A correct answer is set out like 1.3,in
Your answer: 5.125,in
